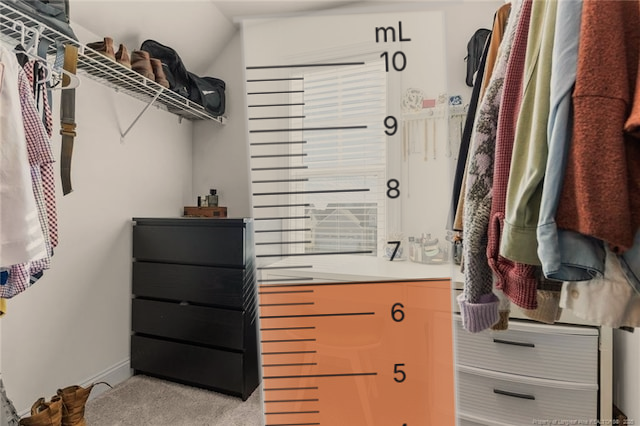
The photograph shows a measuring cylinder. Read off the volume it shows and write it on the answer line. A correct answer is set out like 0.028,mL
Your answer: 6.5,mL
